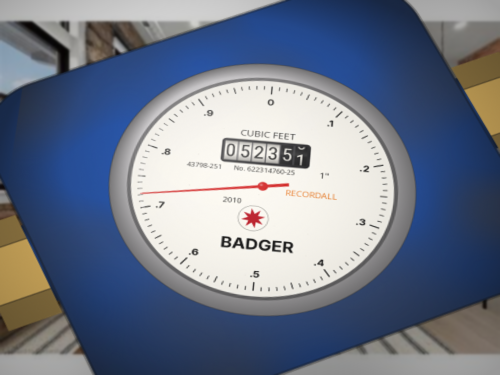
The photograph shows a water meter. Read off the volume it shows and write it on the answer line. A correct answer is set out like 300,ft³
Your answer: 52350.72,ft³
